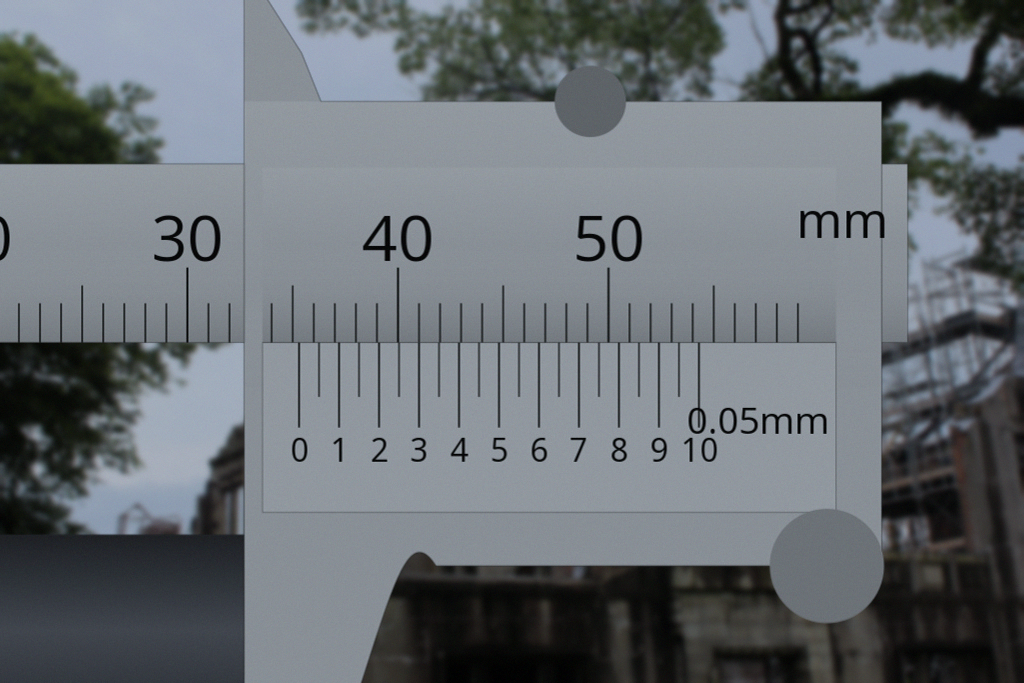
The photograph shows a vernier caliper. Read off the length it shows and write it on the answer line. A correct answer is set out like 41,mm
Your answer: 35.3,mm
